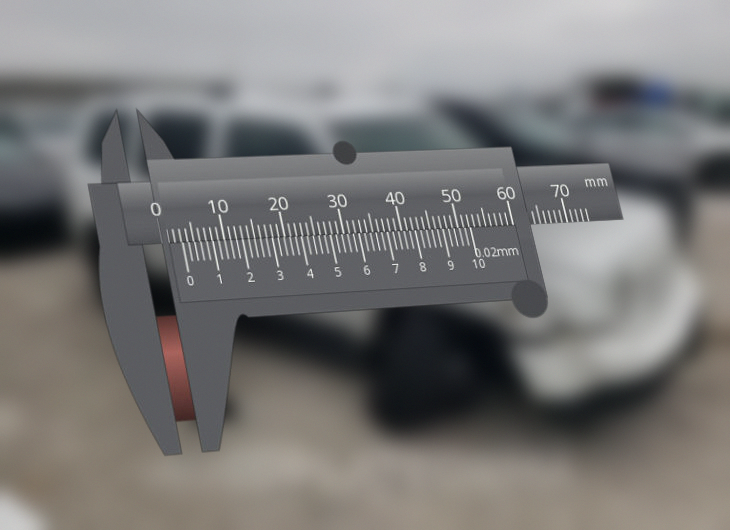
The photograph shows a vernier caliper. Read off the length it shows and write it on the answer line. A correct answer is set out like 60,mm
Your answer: 3.2,mm
